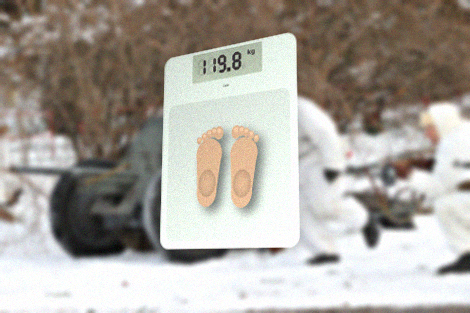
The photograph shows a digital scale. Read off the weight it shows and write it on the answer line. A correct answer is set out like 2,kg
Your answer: 119.8,kg
